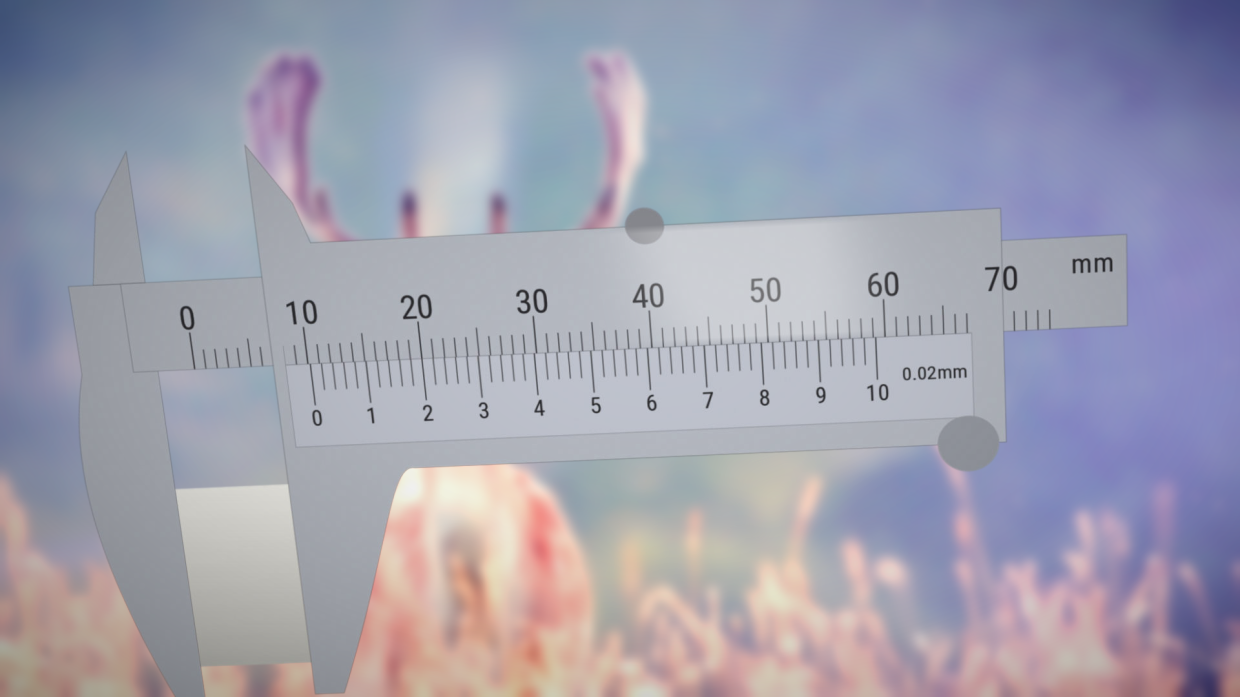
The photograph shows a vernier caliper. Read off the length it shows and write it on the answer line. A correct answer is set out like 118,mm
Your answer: 10.2,mm
